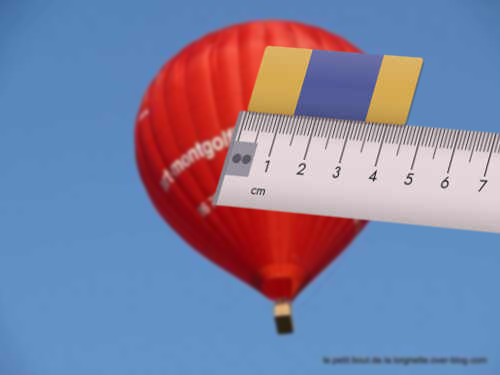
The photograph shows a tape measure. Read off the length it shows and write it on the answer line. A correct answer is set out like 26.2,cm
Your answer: 4.5,cm
